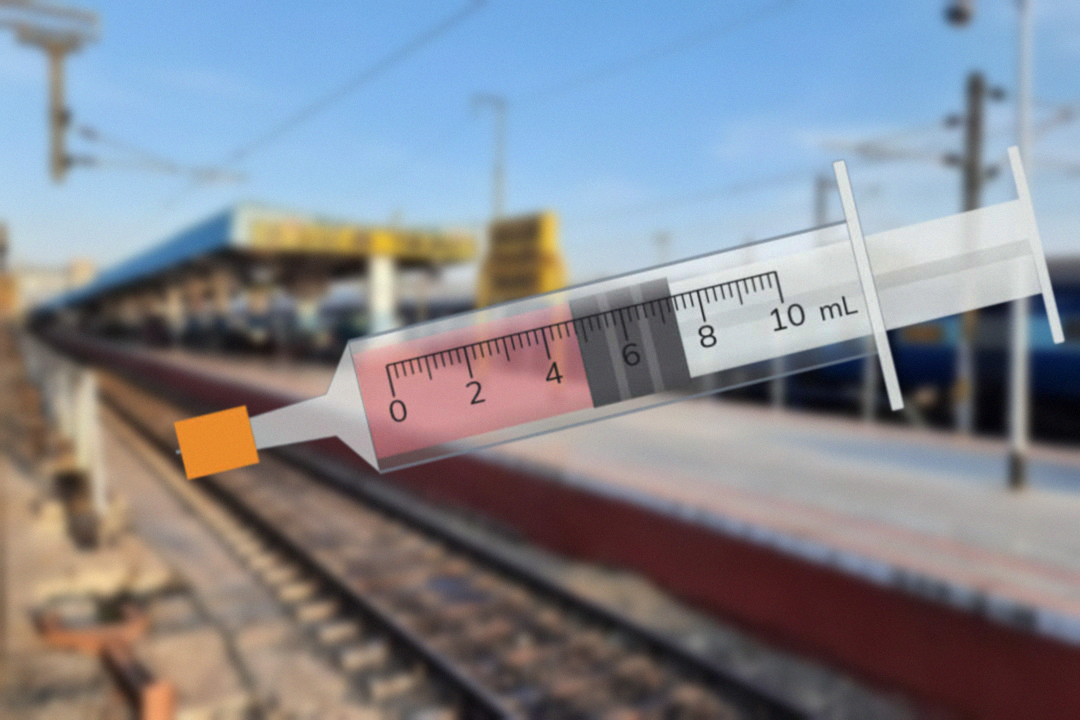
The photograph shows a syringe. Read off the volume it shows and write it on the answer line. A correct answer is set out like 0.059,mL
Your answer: 4.8,mL
